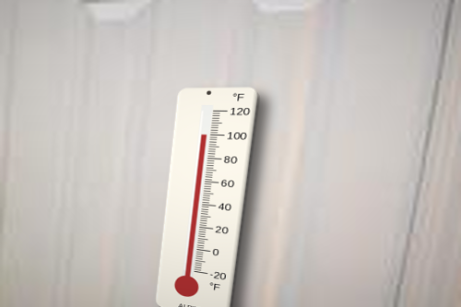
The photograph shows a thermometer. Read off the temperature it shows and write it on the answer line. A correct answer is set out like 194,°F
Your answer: 100,°F
